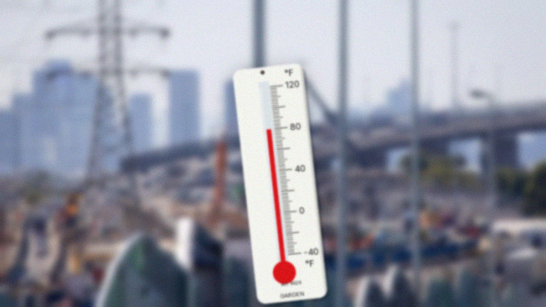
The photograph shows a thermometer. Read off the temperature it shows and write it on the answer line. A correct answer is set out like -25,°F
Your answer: 80,°F
